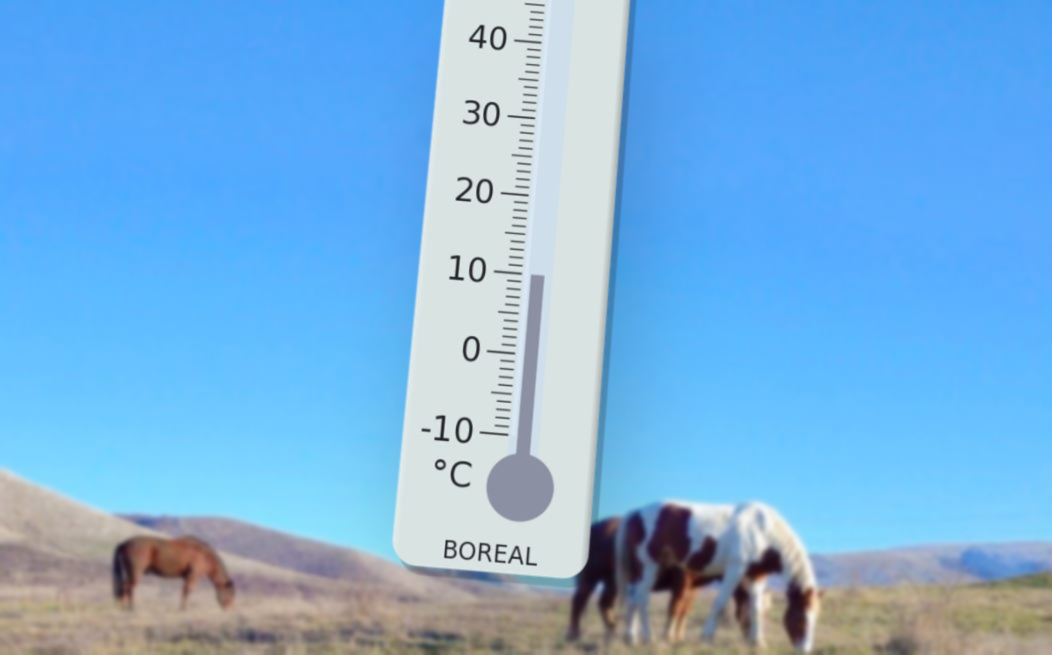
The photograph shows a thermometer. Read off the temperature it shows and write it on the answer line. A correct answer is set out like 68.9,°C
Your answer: 10,°C
